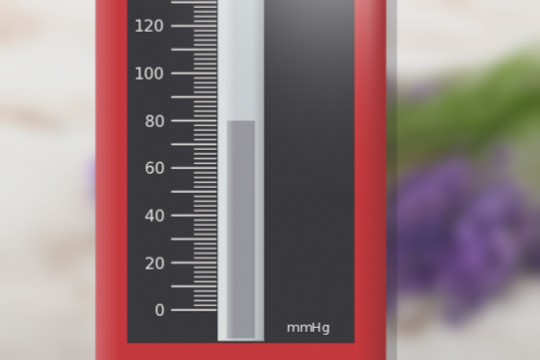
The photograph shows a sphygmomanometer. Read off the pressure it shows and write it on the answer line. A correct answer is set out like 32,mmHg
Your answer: 80,mmHg
